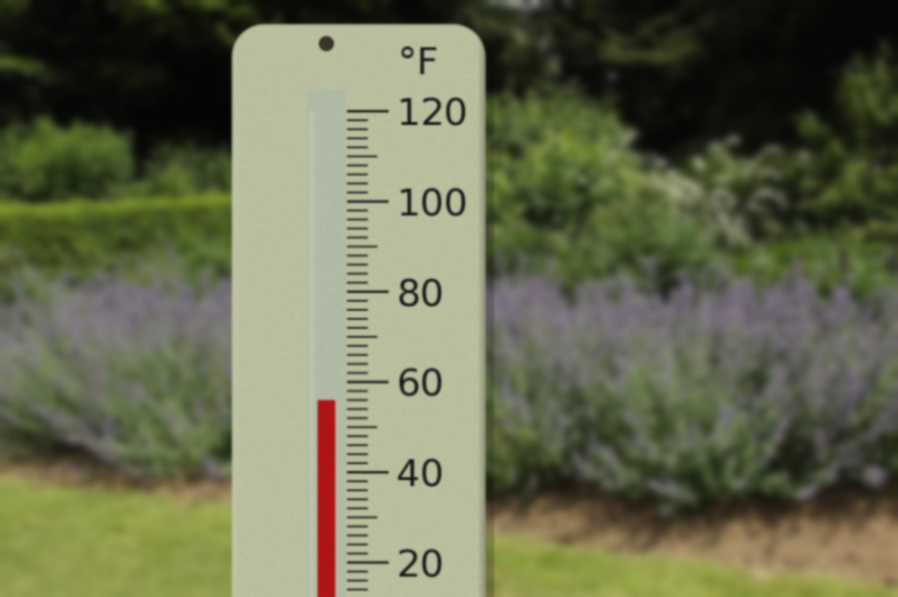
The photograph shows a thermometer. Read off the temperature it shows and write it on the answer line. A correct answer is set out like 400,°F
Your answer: 56,°F
